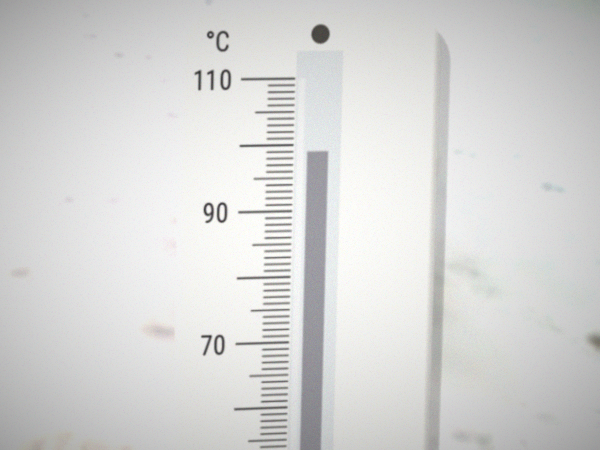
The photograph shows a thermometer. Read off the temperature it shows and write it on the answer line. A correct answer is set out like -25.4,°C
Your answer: 99,°C
